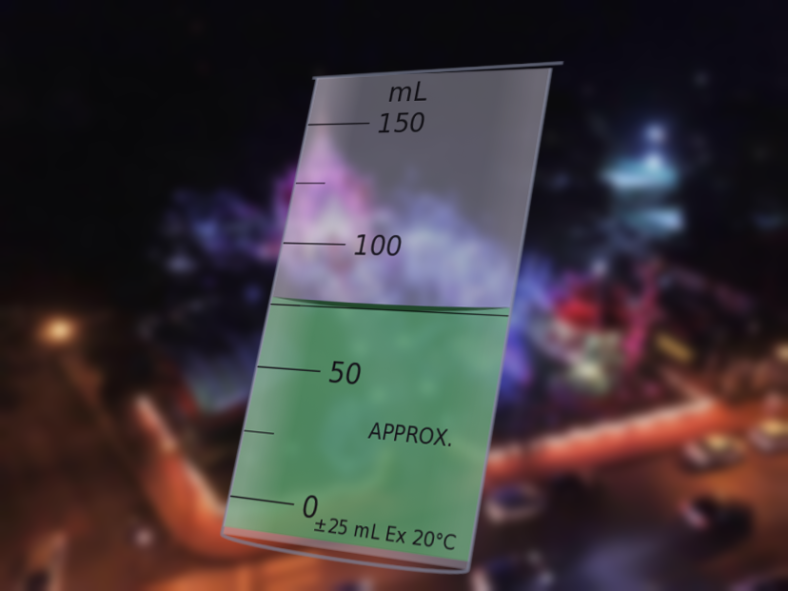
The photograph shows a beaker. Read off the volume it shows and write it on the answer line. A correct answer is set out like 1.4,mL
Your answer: 75,mL
